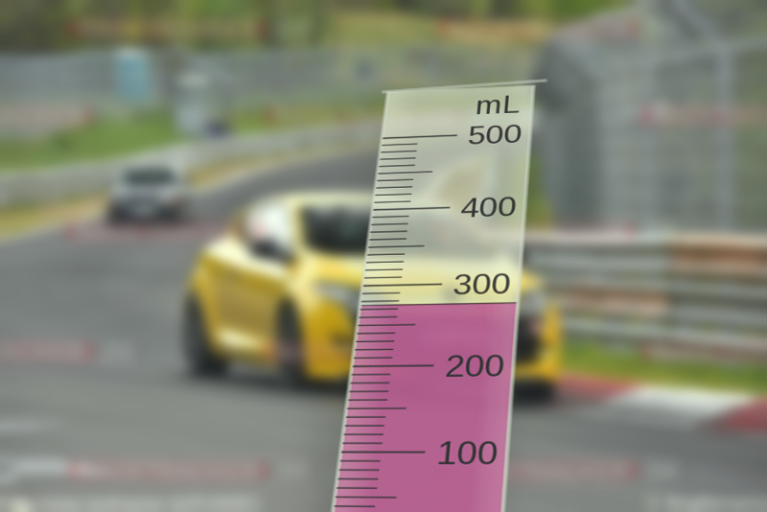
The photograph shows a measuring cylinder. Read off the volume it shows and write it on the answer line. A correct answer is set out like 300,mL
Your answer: 275,mL
